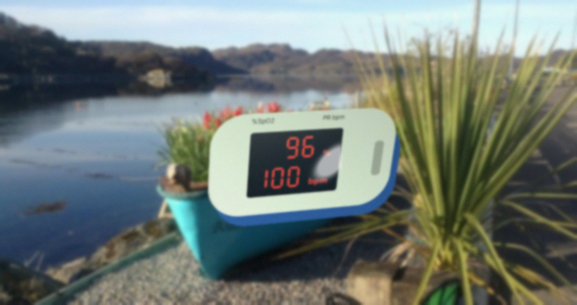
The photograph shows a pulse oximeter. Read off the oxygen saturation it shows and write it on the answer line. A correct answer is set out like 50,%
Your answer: 96,%
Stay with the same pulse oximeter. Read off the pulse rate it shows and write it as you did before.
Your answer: 100,bpm
